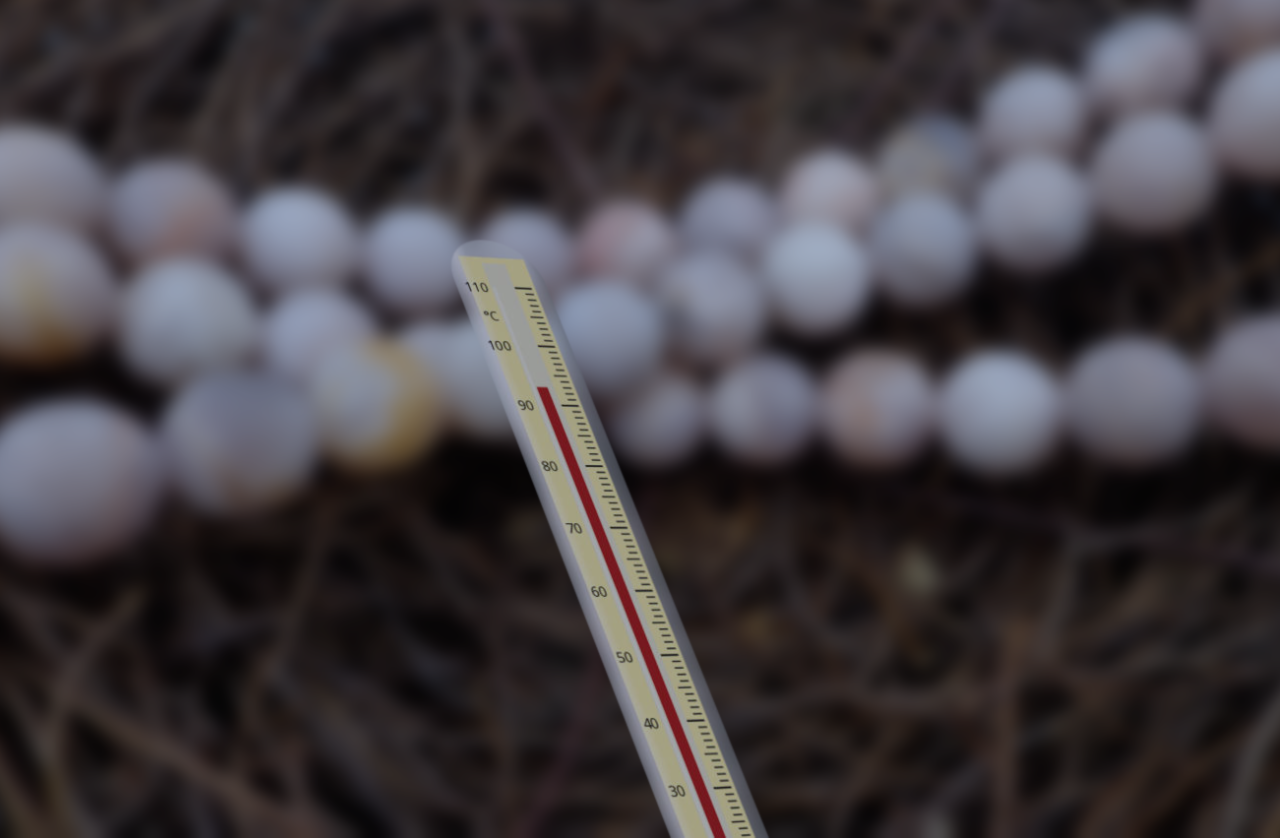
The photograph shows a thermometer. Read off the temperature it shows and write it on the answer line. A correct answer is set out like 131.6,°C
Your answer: 93,°C
